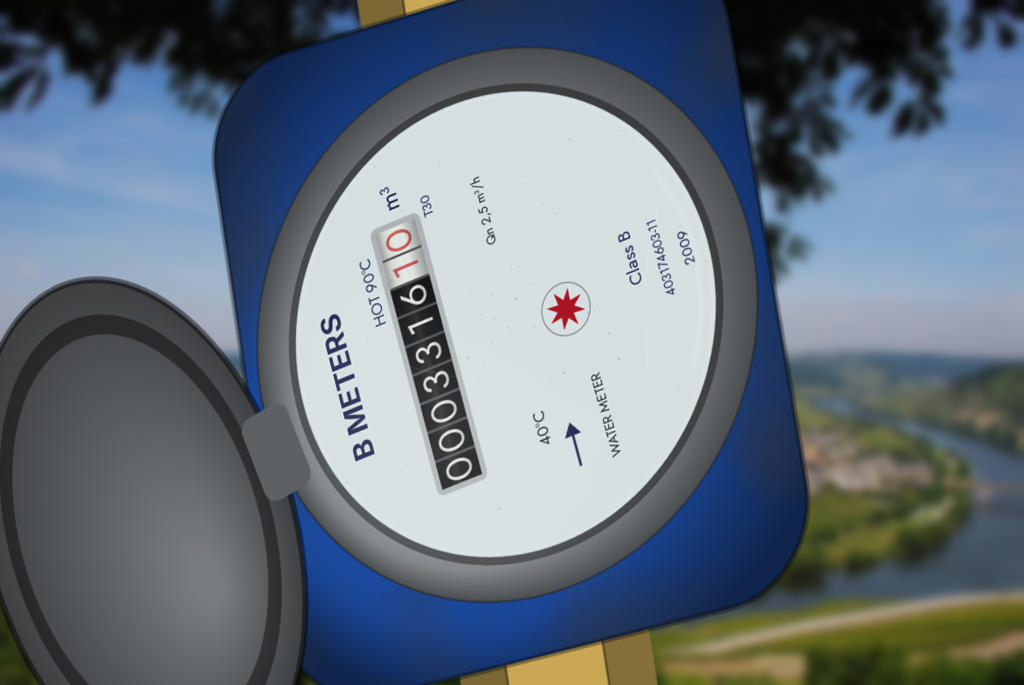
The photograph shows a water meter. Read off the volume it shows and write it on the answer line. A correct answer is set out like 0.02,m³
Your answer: 3316.10,m³
